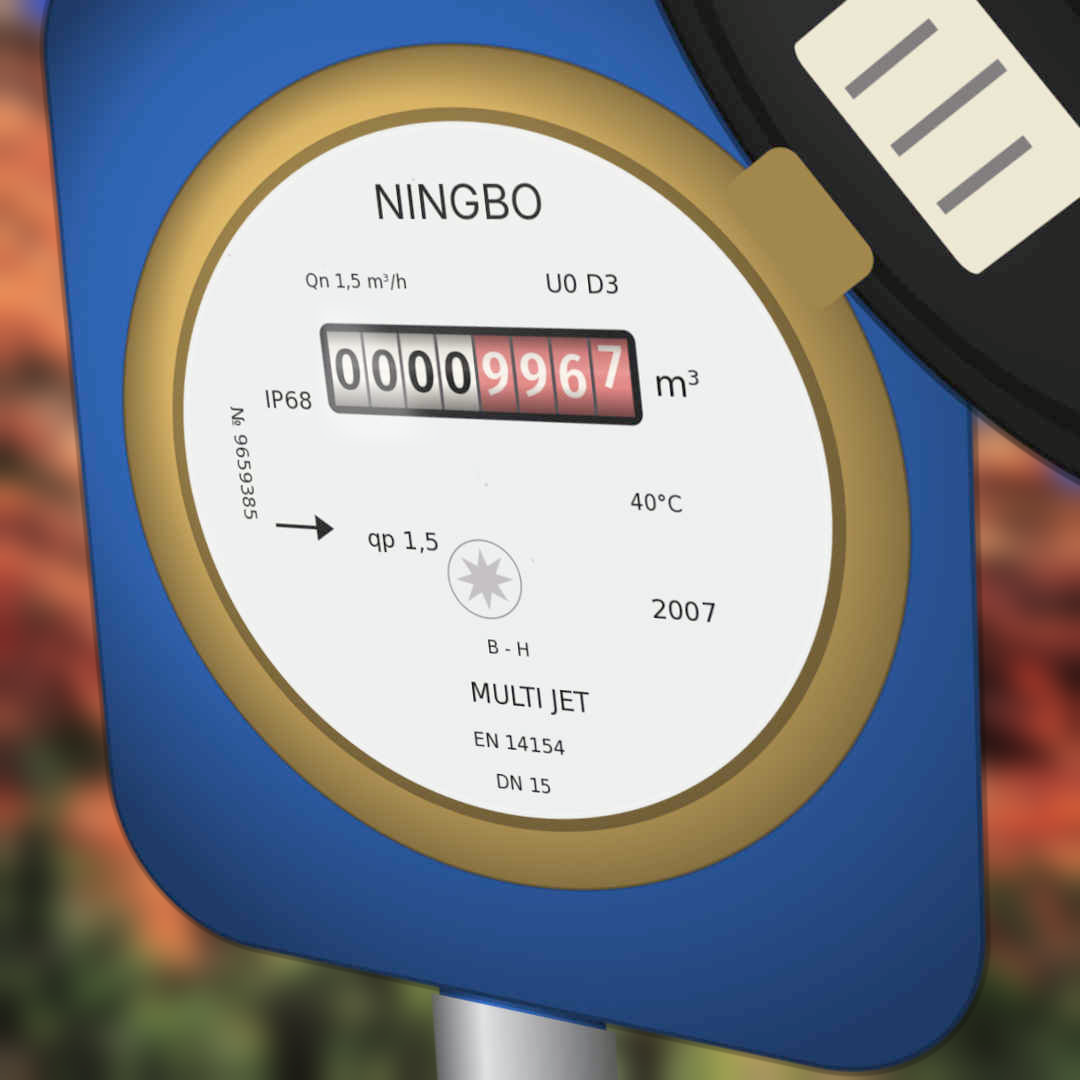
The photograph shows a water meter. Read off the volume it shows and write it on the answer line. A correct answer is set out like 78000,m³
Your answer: 0.9967,m³
